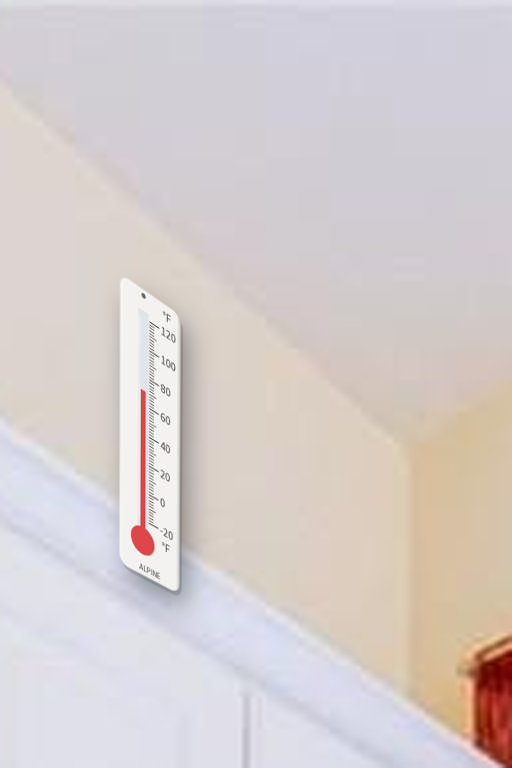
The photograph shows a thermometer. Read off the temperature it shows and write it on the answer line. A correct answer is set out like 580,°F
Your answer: 70,°F
